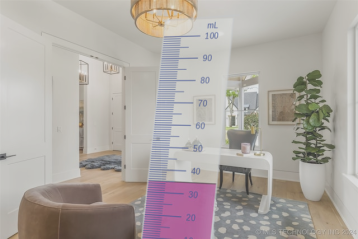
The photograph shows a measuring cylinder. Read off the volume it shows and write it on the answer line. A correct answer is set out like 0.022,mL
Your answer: 35,mL
